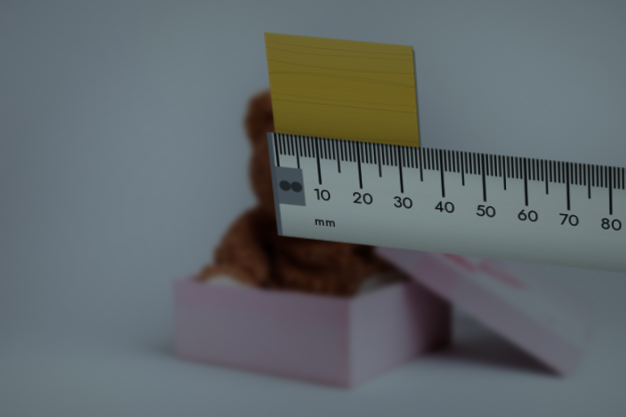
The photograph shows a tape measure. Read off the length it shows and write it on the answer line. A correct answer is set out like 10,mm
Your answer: 35,mm
